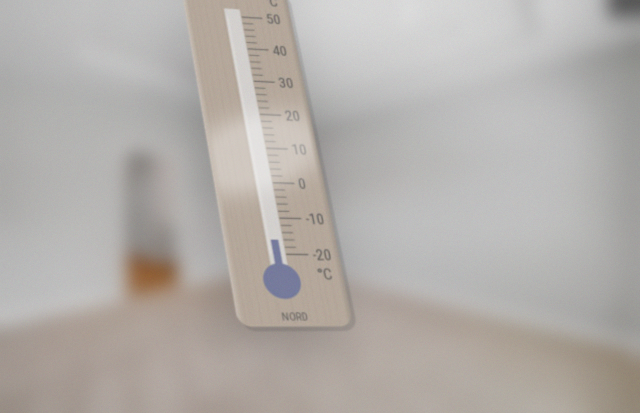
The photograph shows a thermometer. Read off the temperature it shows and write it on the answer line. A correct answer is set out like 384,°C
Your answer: -16,°C
